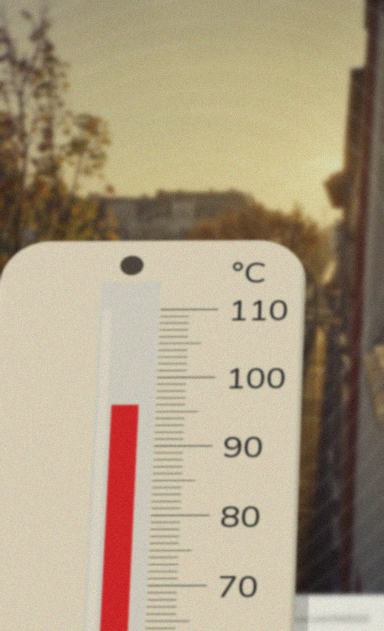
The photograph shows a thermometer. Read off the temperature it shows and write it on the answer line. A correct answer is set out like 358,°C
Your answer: 96,°C
